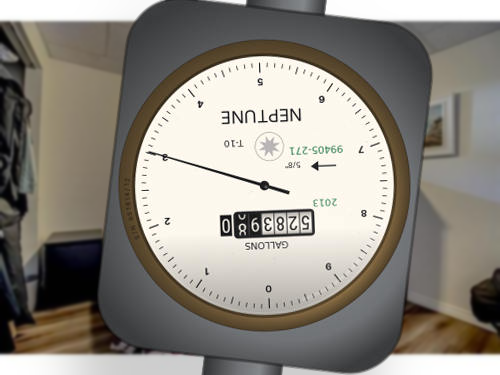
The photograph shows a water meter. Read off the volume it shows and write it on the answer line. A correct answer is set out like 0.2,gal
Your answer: 5283983.0,gal
